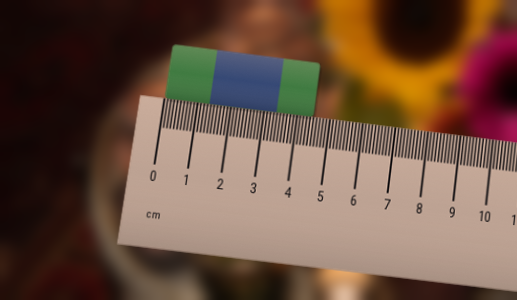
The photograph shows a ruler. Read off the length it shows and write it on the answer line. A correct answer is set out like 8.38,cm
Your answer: 4.5,cm
